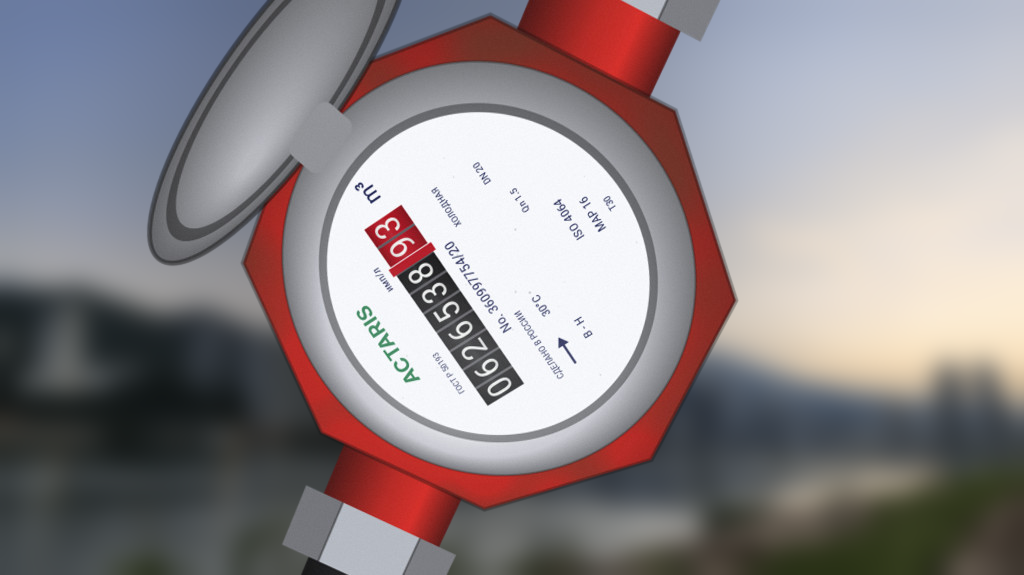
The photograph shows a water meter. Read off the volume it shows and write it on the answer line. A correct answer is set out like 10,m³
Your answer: 626538.93,m³
